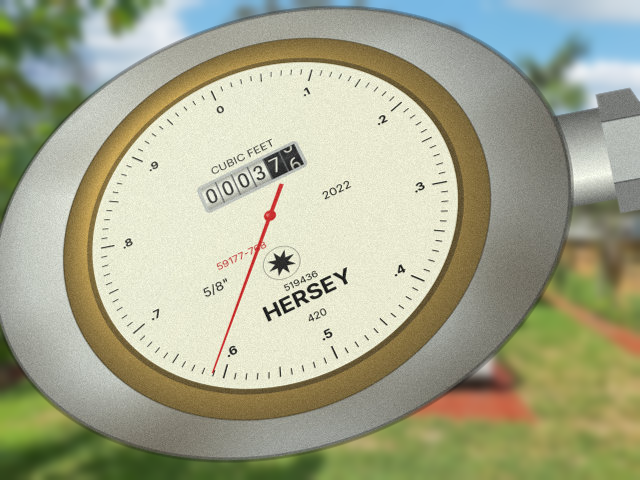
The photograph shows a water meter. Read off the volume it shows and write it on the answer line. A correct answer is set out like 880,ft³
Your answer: 375.61,ft³
